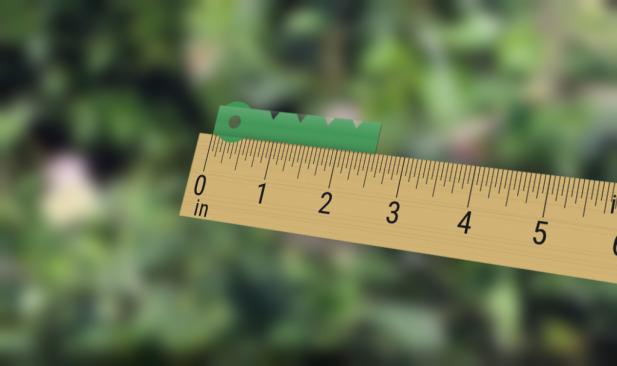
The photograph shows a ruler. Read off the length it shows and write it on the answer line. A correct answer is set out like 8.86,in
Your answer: 2.5625,in
